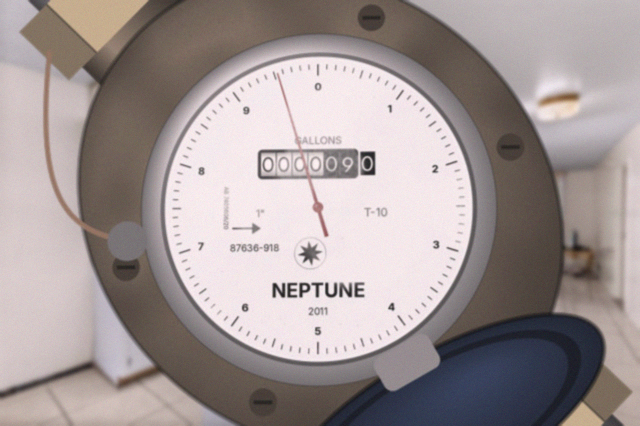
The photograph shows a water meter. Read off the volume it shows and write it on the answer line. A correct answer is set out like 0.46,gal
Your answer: 89.5,gal
